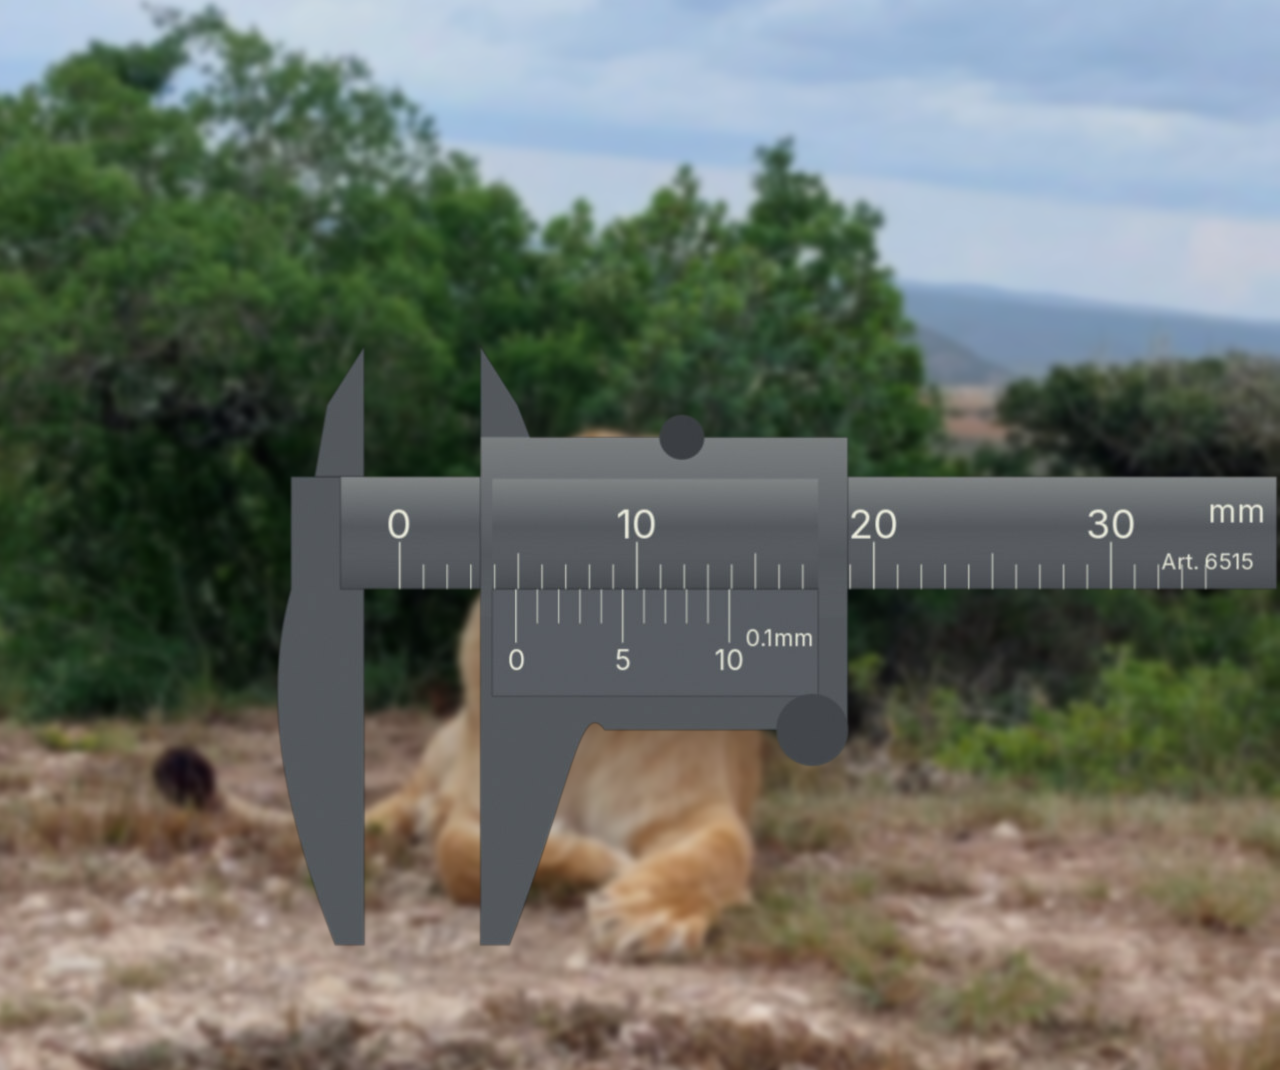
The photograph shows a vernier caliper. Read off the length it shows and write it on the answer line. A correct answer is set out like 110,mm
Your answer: 4.9,mm
